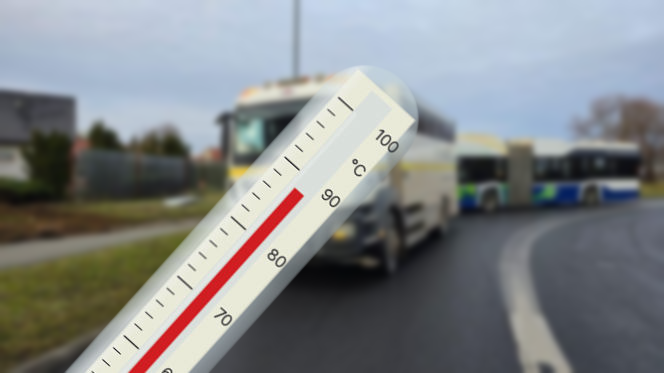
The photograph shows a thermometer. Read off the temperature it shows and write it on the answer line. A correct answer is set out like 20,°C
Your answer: 88,°C
